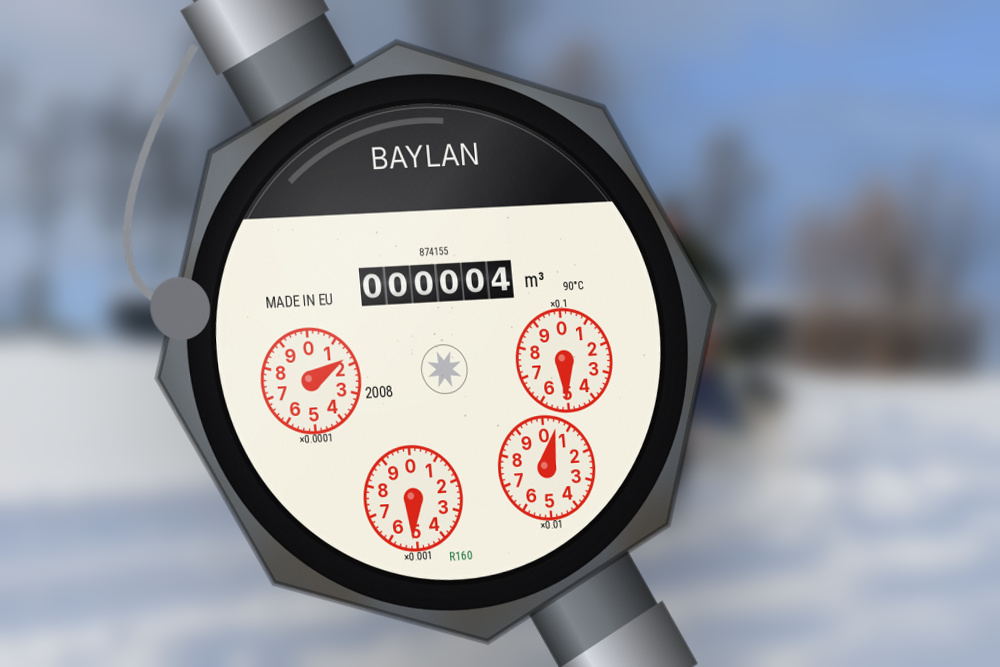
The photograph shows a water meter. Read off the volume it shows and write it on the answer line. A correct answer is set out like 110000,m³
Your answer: 4.5051,m³
